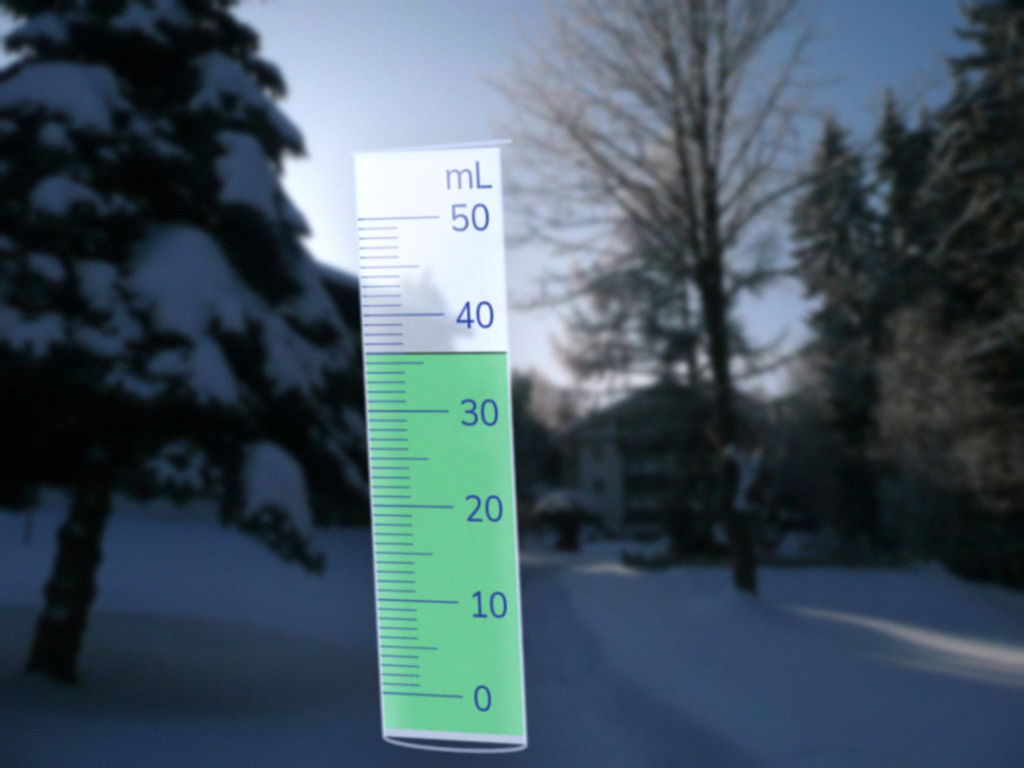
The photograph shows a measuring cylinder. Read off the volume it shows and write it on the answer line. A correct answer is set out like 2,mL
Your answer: 36,mL
